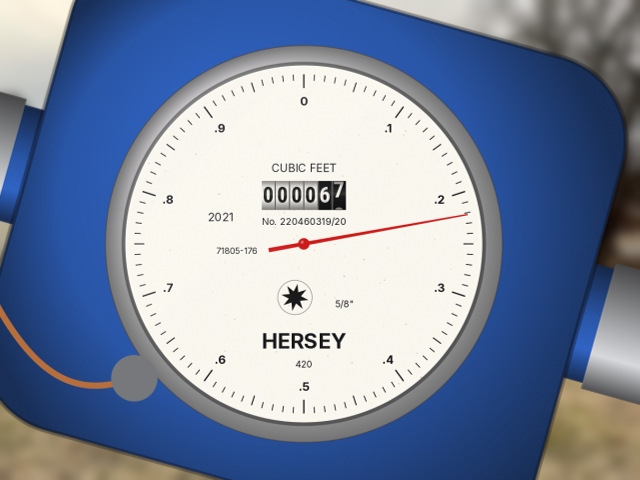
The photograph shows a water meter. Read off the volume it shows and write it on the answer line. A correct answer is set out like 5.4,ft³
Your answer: 67.22,ft³
